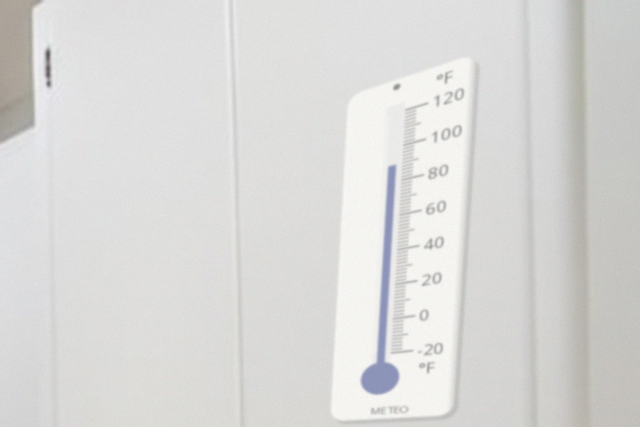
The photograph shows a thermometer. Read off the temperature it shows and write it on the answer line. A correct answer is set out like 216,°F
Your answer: 90,°F
